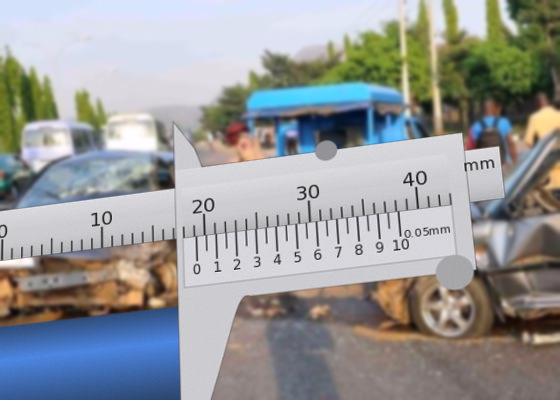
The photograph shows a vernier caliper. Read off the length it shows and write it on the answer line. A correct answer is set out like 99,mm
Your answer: 19.2,mm
